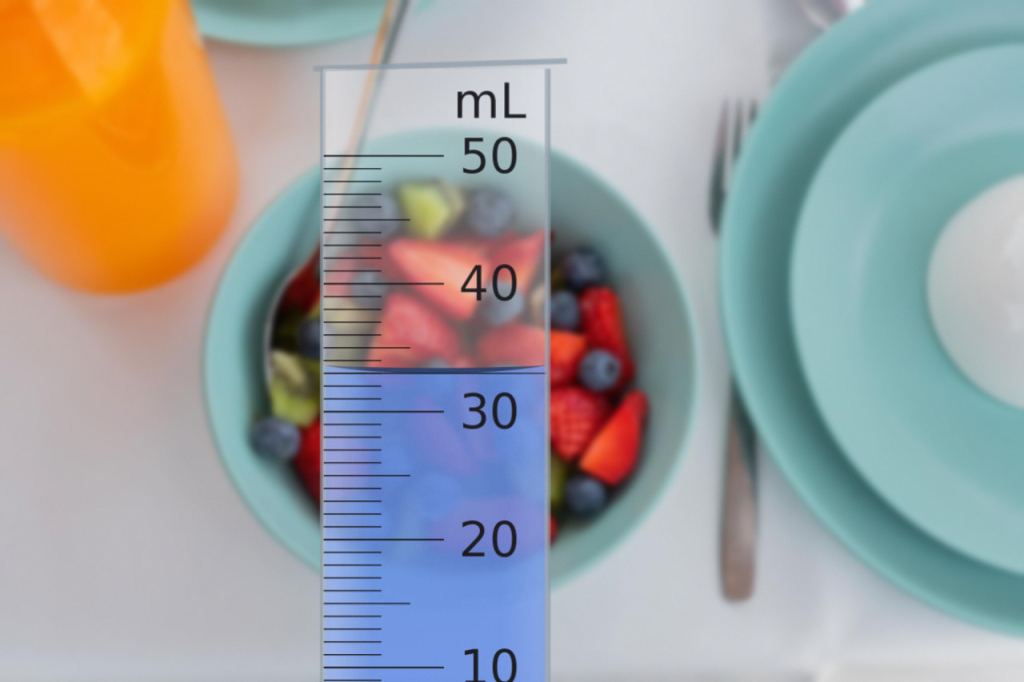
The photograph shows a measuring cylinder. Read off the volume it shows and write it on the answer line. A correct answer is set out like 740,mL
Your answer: 33,mL
